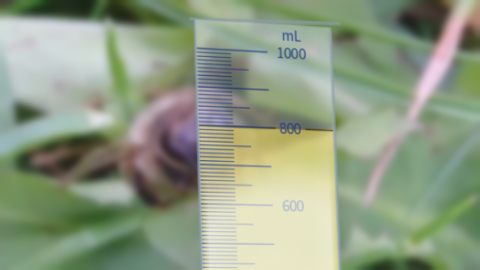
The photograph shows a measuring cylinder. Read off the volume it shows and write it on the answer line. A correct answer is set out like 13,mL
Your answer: 800,mL
